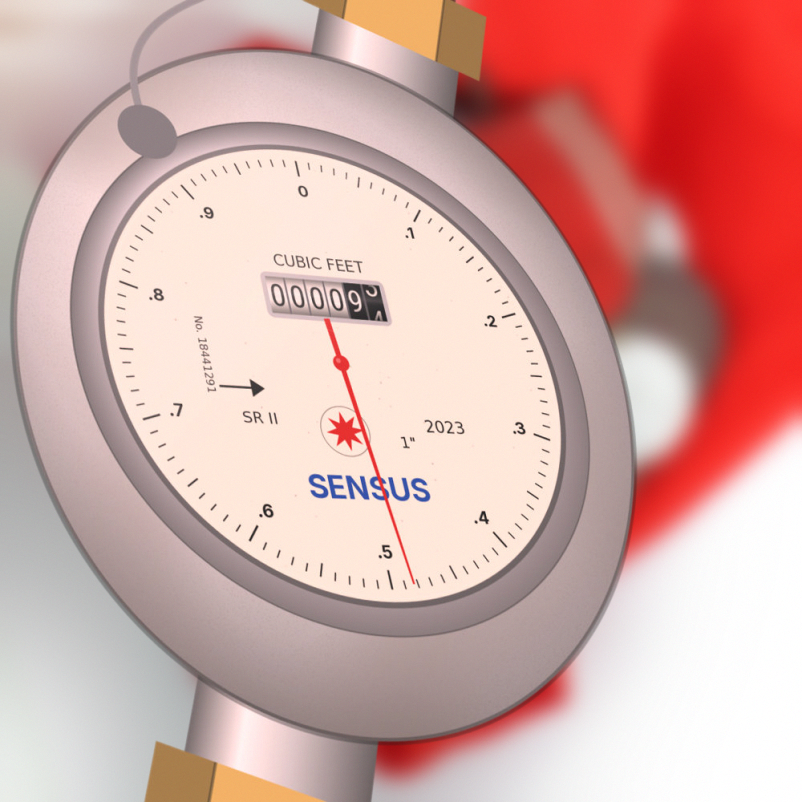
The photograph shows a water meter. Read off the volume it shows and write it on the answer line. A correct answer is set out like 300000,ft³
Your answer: 93.48,ft³
